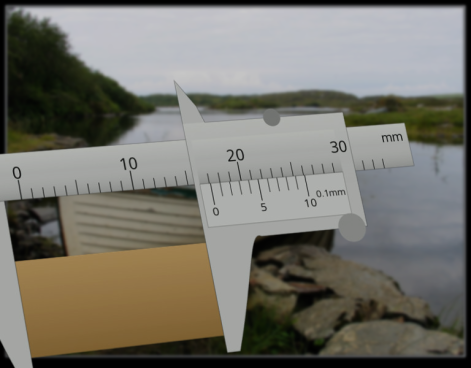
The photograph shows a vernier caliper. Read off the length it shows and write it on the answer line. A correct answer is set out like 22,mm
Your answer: 17.1,mm
